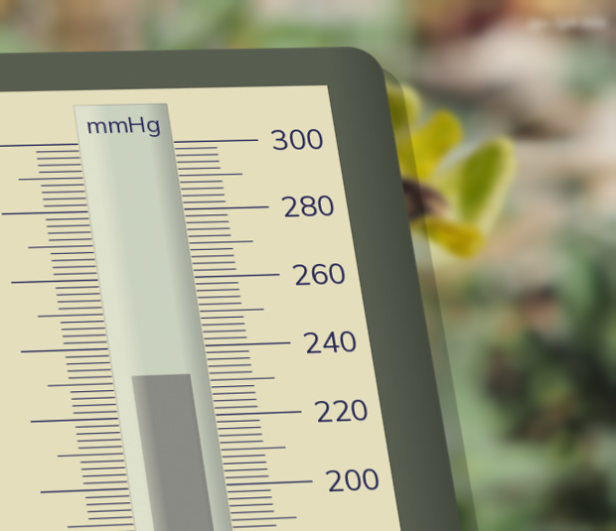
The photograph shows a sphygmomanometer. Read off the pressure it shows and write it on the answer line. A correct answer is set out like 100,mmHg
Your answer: 232,mmHg
